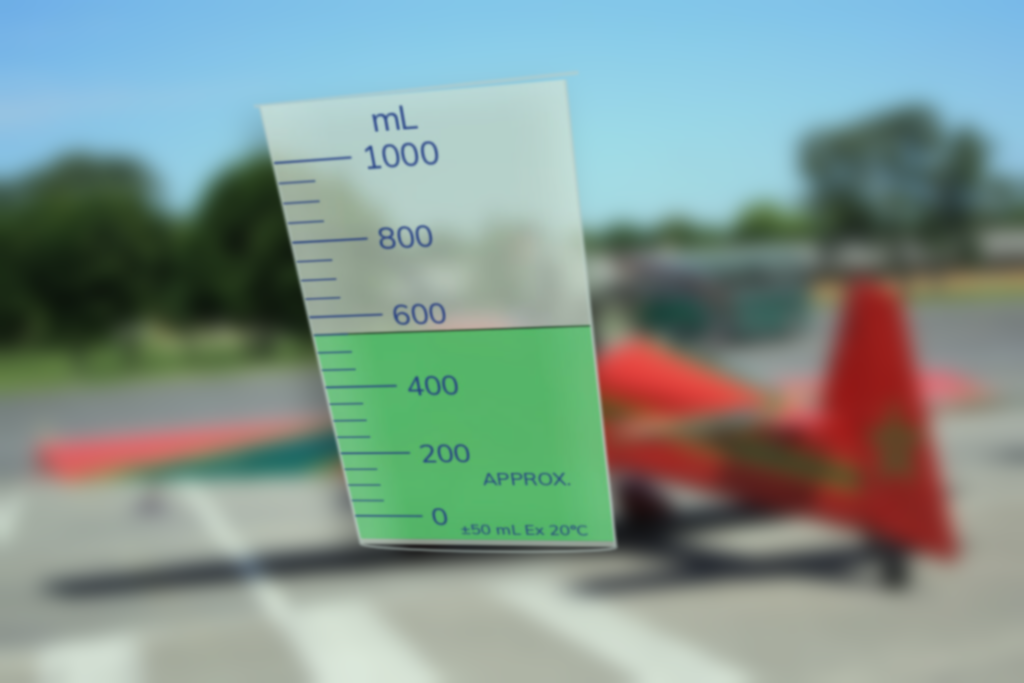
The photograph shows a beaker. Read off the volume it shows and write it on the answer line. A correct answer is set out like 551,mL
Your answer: 550,mL
